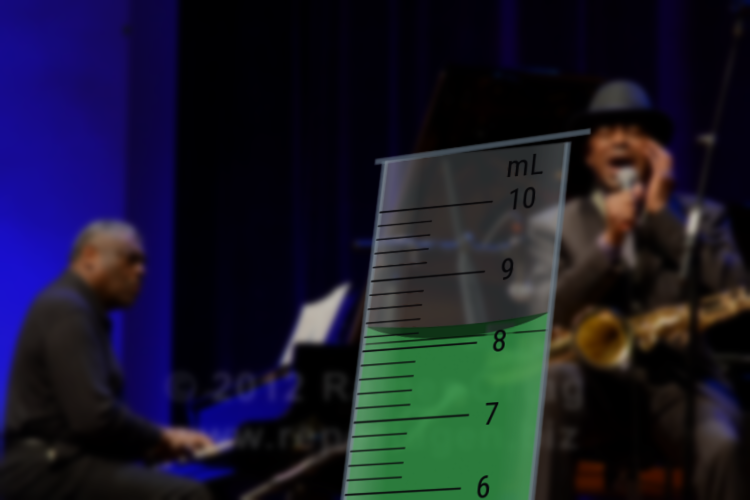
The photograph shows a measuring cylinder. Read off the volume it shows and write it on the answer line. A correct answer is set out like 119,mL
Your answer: 8.1,mL
